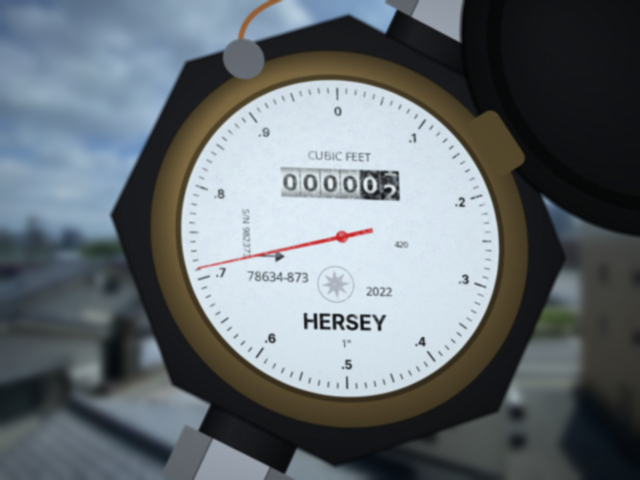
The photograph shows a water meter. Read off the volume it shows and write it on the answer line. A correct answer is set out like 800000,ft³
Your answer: 1.71,ft³
